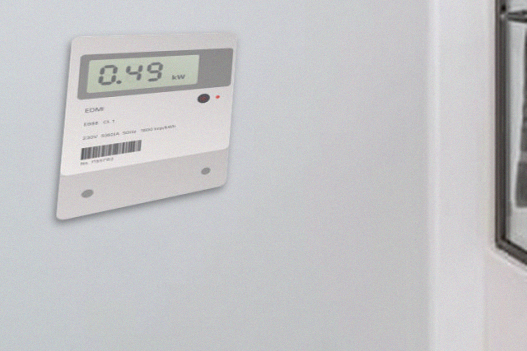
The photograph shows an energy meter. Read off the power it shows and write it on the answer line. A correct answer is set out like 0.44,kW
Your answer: 0.49,kW
